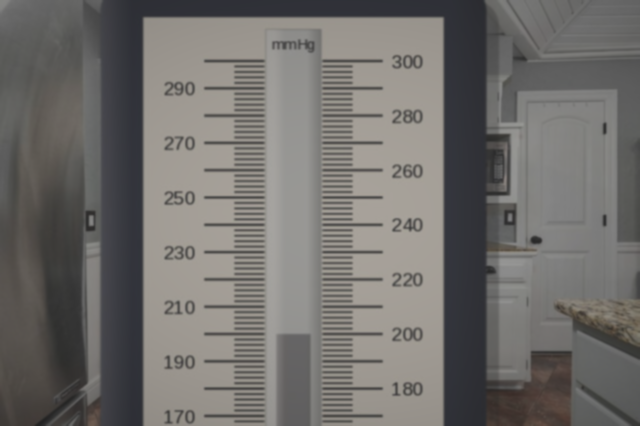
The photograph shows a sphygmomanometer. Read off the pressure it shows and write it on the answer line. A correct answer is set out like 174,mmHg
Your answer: 200,mmHg
